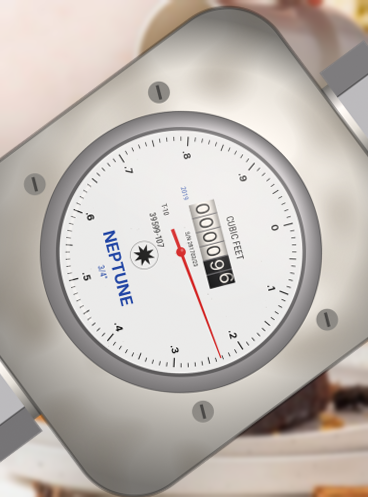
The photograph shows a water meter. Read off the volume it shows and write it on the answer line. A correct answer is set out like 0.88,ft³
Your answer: 96.23,ft³
